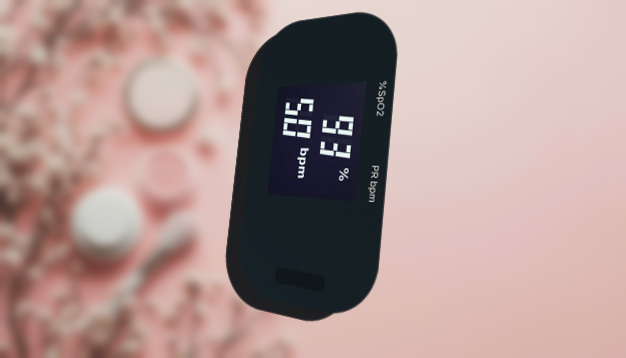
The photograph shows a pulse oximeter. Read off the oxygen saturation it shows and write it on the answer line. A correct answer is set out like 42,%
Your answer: 93,%
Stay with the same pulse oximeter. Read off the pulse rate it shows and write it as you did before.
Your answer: 50,bpm
